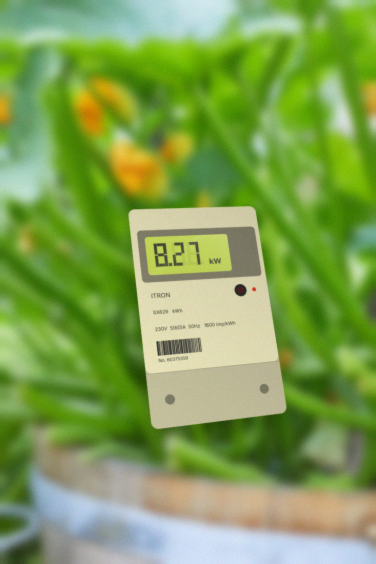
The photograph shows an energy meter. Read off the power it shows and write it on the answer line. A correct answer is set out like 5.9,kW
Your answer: 8.27,kW
